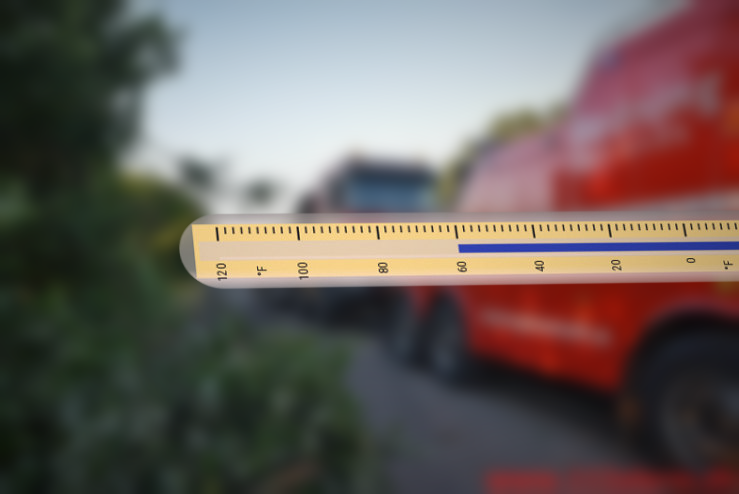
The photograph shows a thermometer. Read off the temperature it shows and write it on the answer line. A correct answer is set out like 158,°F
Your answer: 60,°F
